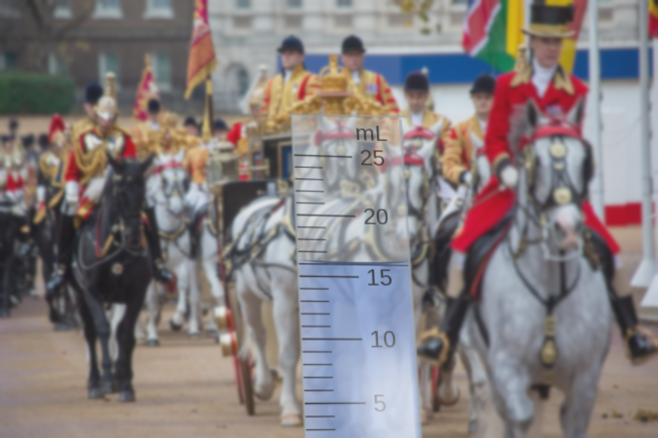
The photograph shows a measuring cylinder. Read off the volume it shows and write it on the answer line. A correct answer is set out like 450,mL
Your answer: 16,mL
